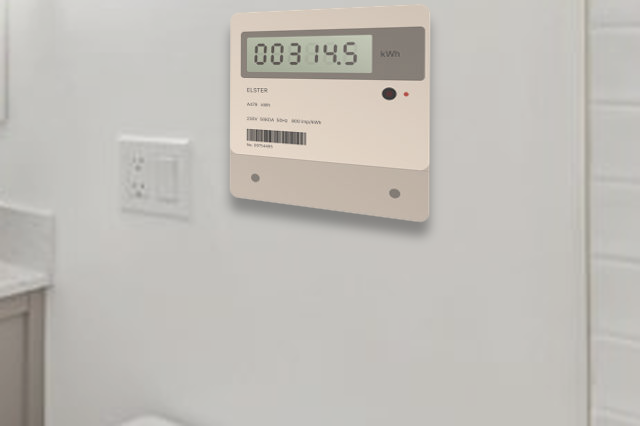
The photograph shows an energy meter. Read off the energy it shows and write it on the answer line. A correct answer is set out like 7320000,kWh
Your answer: 314.5,kWh
